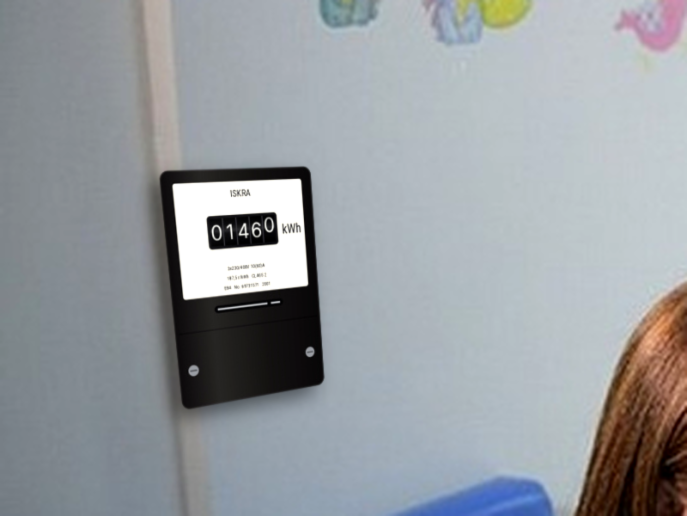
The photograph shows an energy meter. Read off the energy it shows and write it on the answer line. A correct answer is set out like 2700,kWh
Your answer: 1460,kWh
